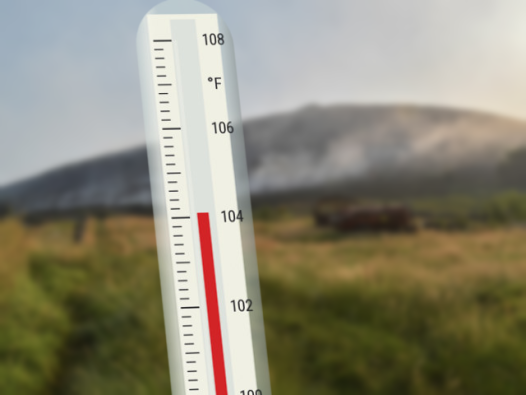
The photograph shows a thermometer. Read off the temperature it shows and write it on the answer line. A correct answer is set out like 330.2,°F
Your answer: 104.1,°F
